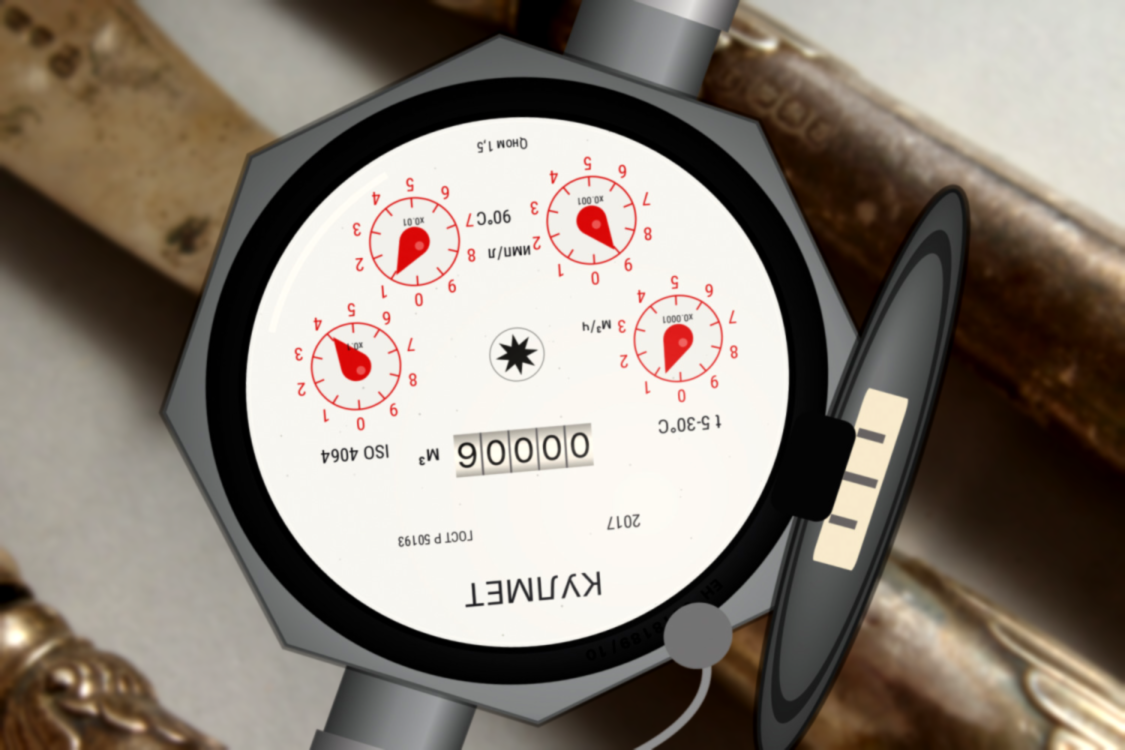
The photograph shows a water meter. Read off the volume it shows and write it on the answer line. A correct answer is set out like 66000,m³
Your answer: 6.4090,m³
